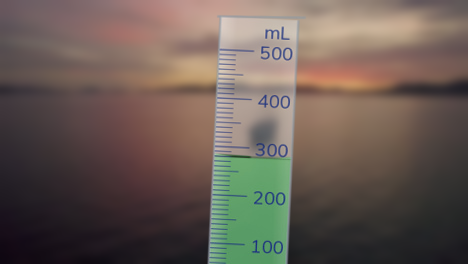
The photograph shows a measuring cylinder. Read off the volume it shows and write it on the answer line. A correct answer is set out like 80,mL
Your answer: 280,mL
